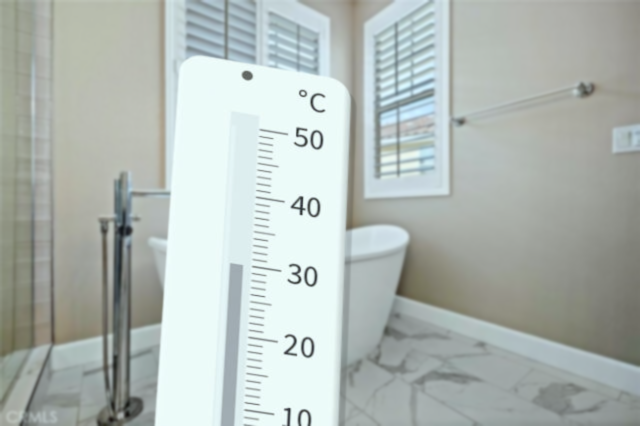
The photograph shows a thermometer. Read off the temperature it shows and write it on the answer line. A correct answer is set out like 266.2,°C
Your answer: 30,°C
